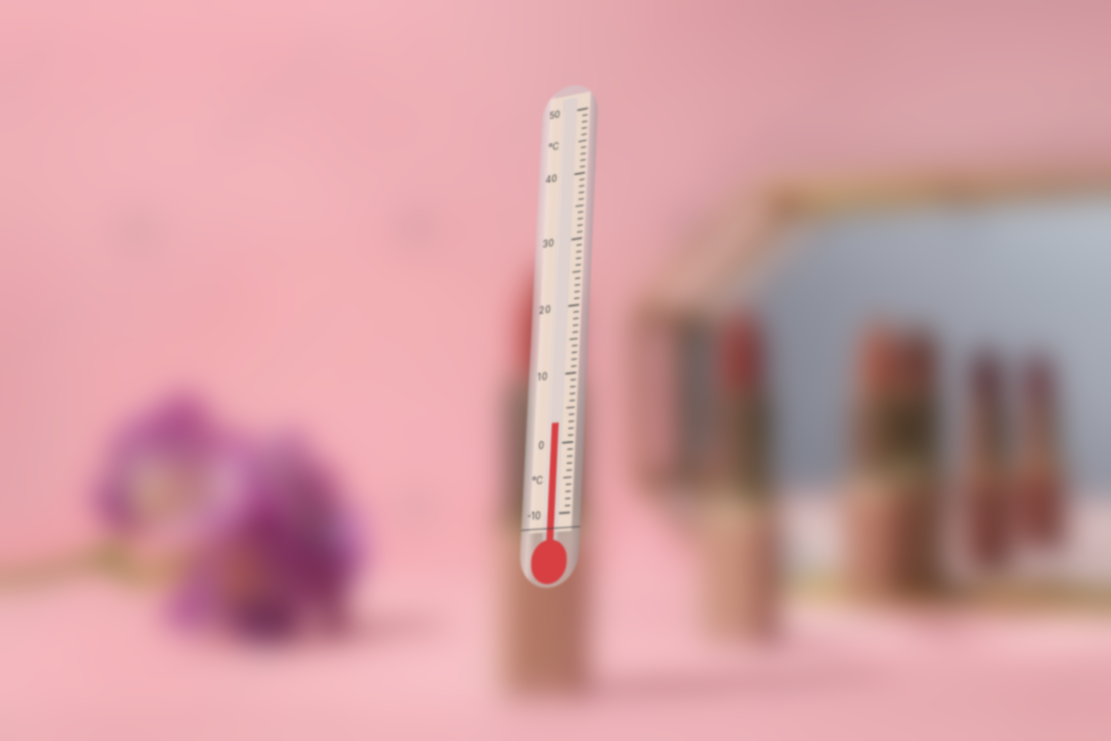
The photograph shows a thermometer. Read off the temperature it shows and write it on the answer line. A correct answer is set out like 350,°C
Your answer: 3,°C
